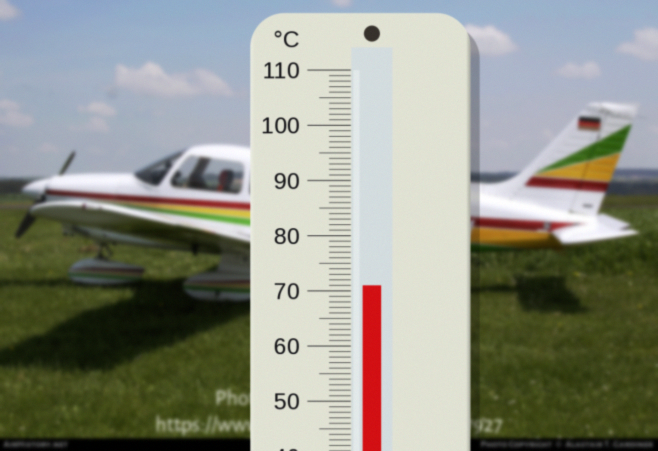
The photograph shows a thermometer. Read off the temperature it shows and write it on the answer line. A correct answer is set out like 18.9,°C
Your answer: 71,°C
